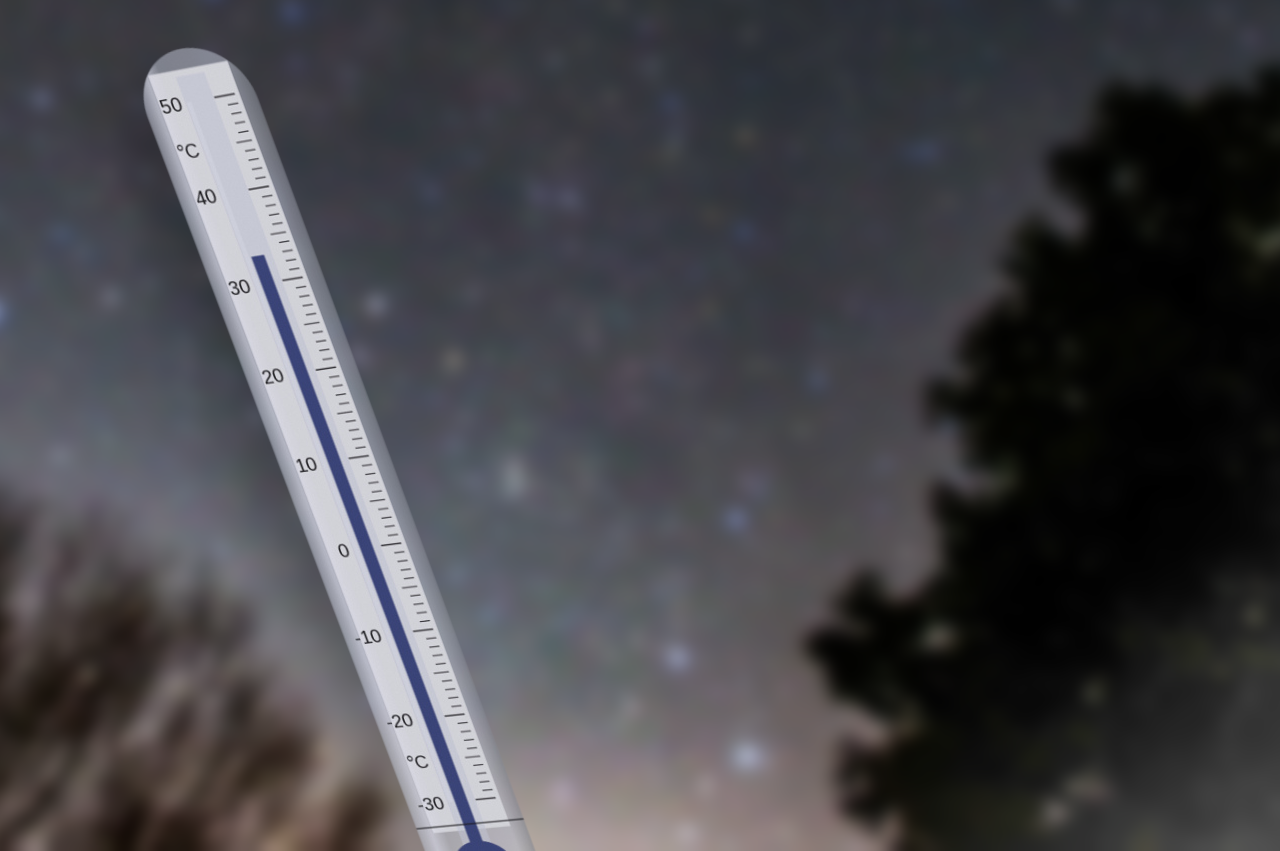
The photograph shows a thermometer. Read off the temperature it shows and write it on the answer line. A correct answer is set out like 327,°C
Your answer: 33,°C
